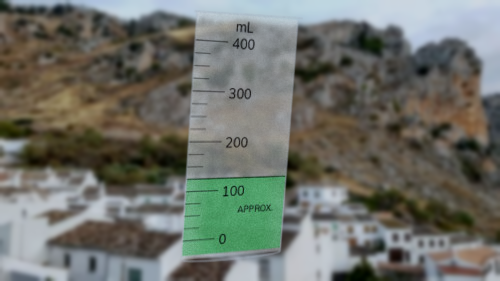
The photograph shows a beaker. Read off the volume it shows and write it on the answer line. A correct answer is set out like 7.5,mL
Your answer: 125,mL
